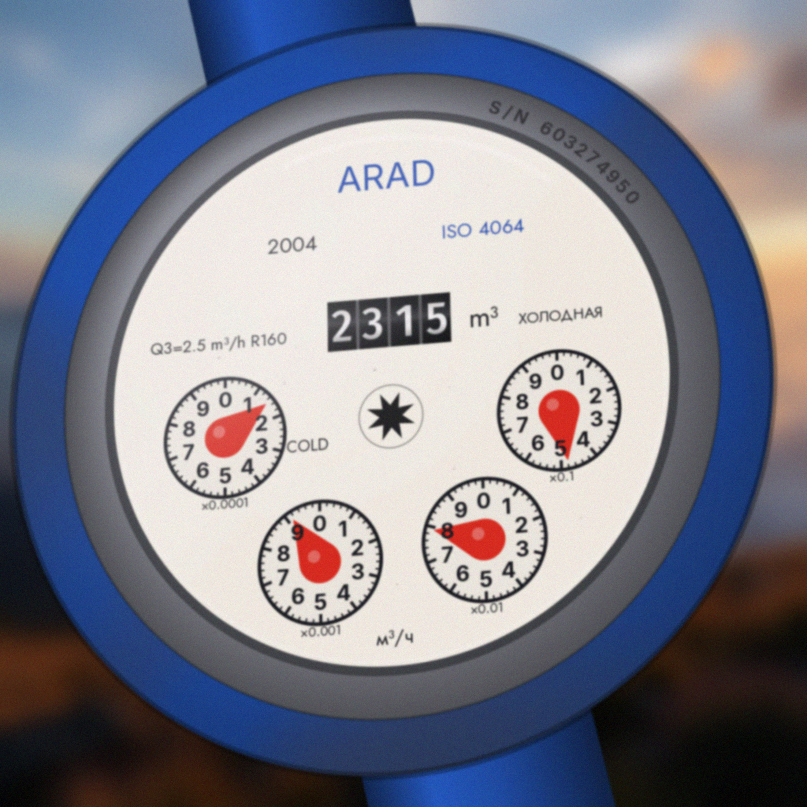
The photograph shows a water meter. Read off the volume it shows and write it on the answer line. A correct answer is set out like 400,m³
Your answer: 2315.4791,m³
